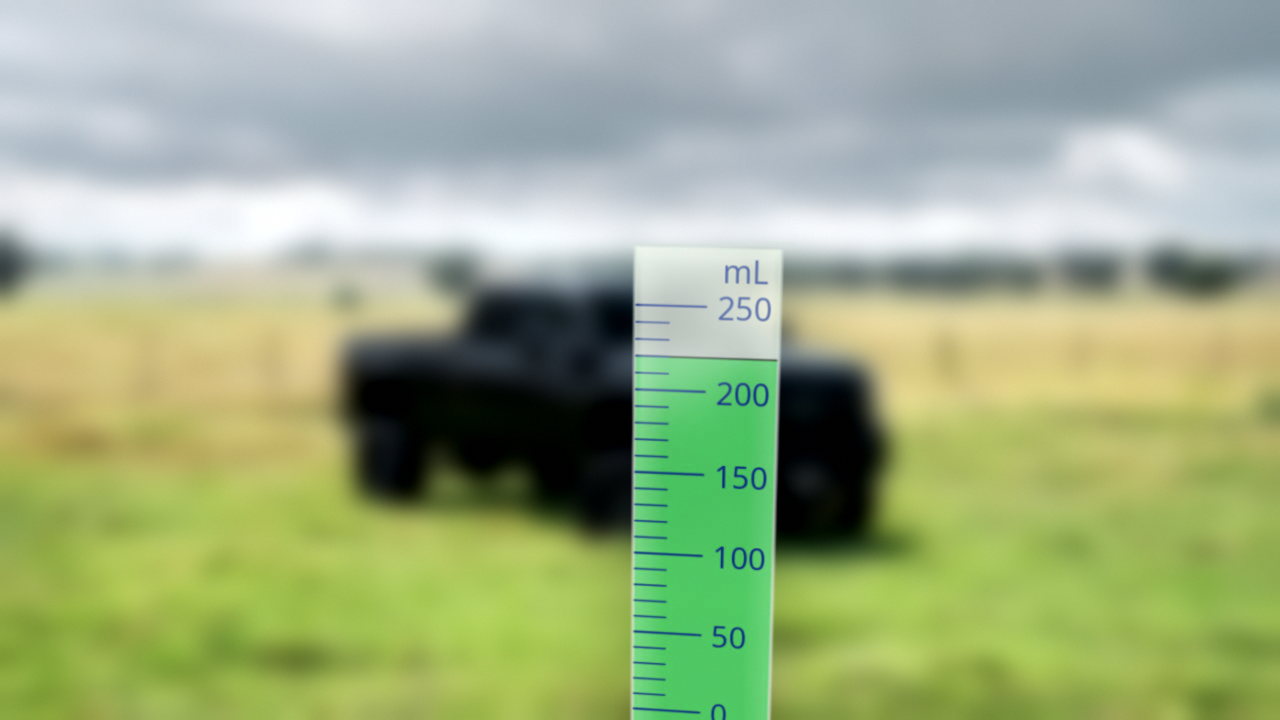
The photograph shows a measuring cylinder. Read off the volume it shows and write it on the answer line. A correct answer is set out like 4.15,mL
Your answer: 220,mL
